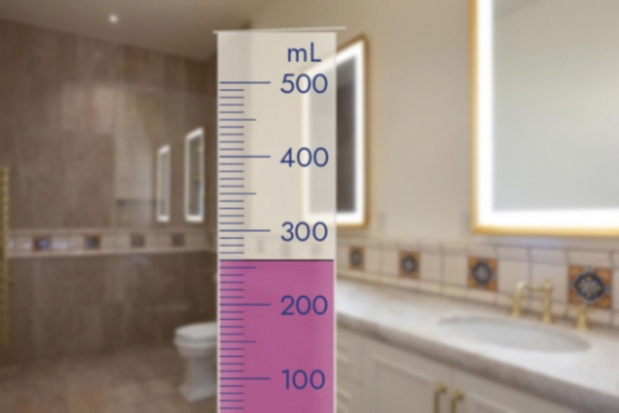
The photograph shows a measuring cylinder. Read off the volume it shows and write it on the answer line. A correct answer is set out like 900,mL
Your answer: 260,mL
